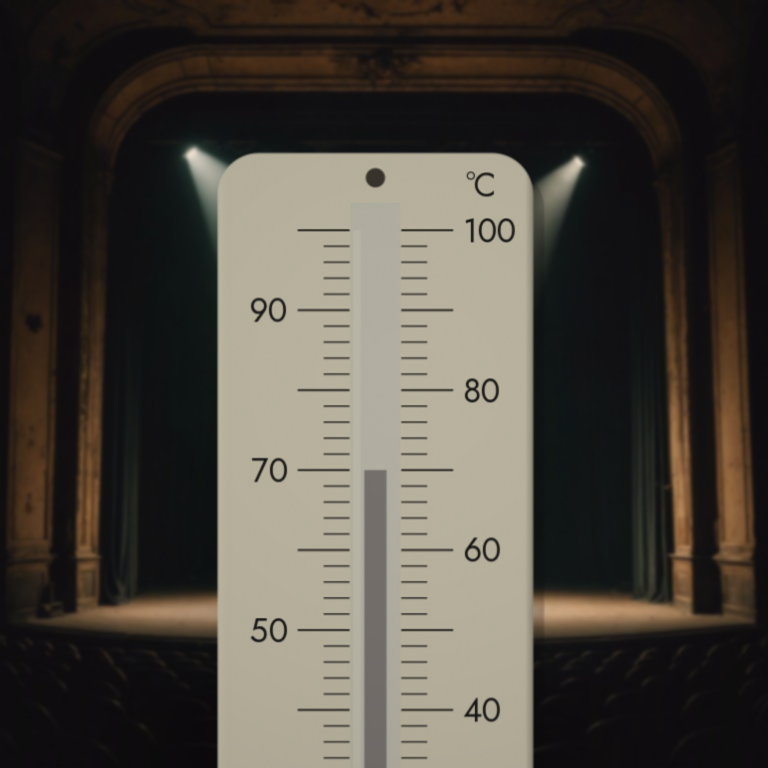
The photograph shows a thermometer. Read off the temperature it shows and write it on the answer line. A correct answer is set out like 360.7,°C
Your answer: 70,°C
